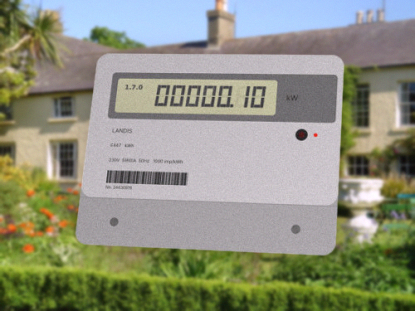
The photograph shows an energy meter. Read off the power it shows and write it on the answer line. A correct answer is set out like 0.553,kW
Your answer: 0.10,kW
